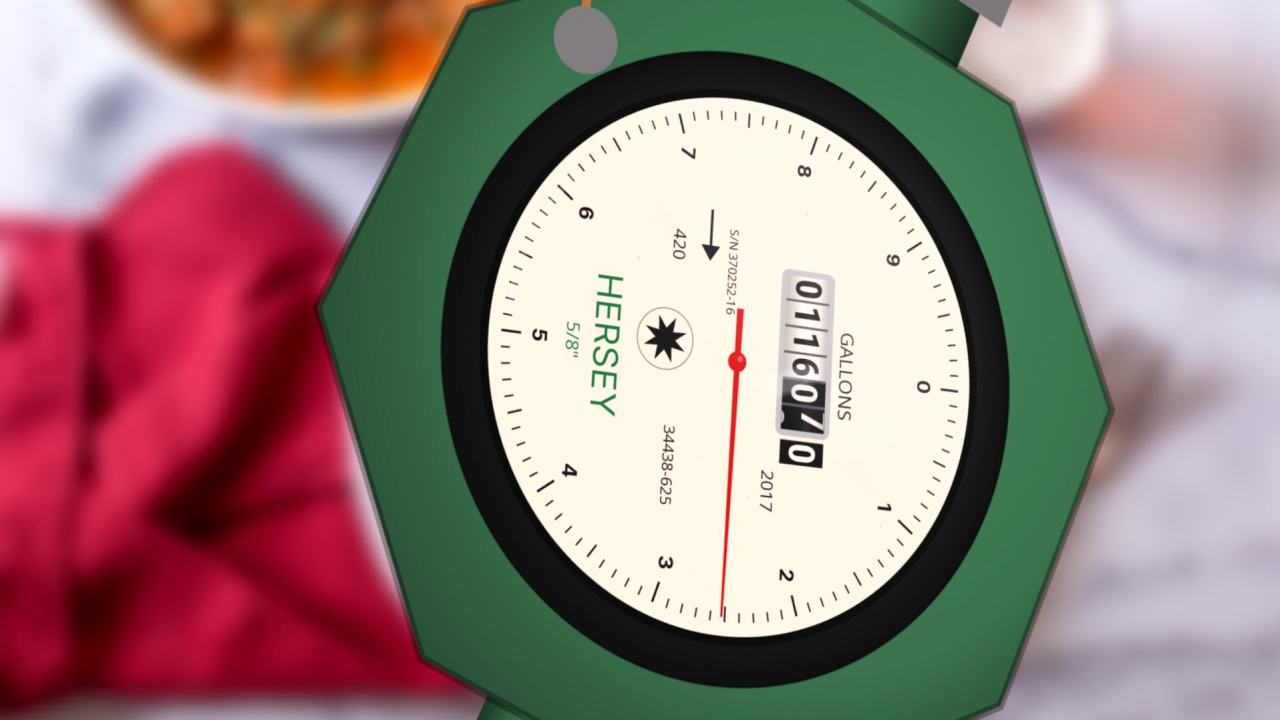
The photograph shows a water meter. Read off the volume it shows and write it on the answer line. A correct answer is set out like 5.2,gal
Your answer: 116072.5,gal
